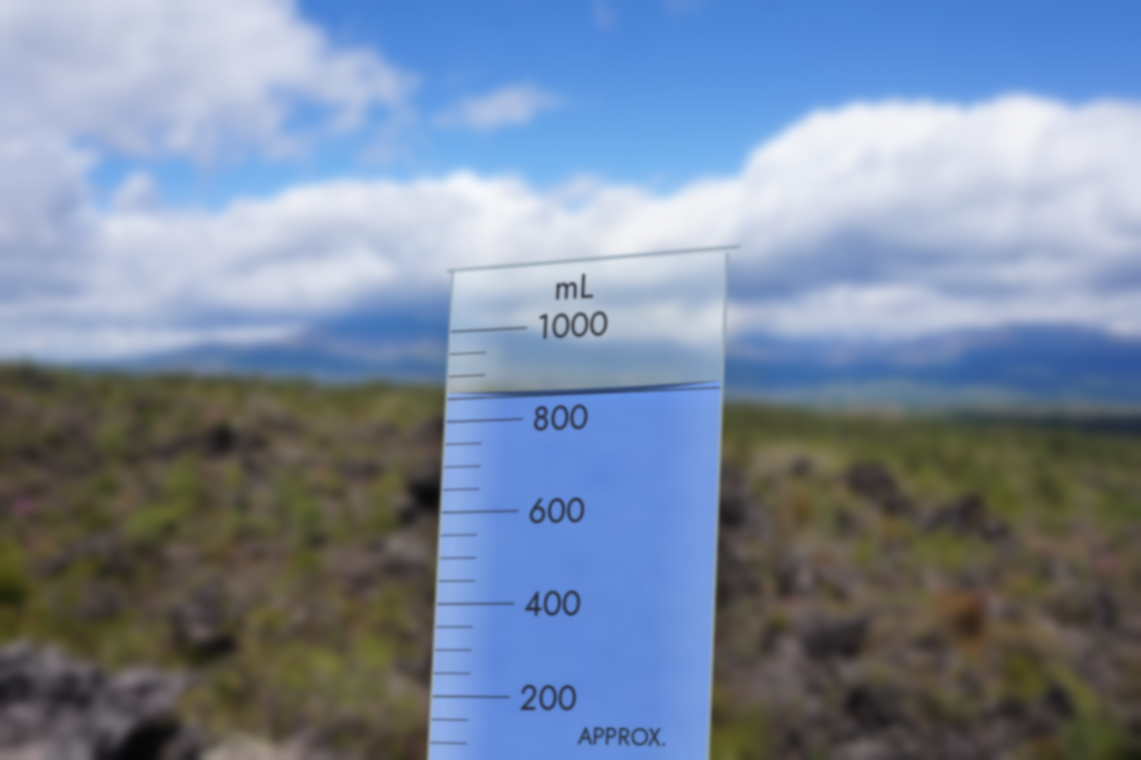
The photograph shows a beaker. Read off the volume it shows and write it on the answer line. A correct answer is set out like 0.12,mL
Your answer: 850,mL
